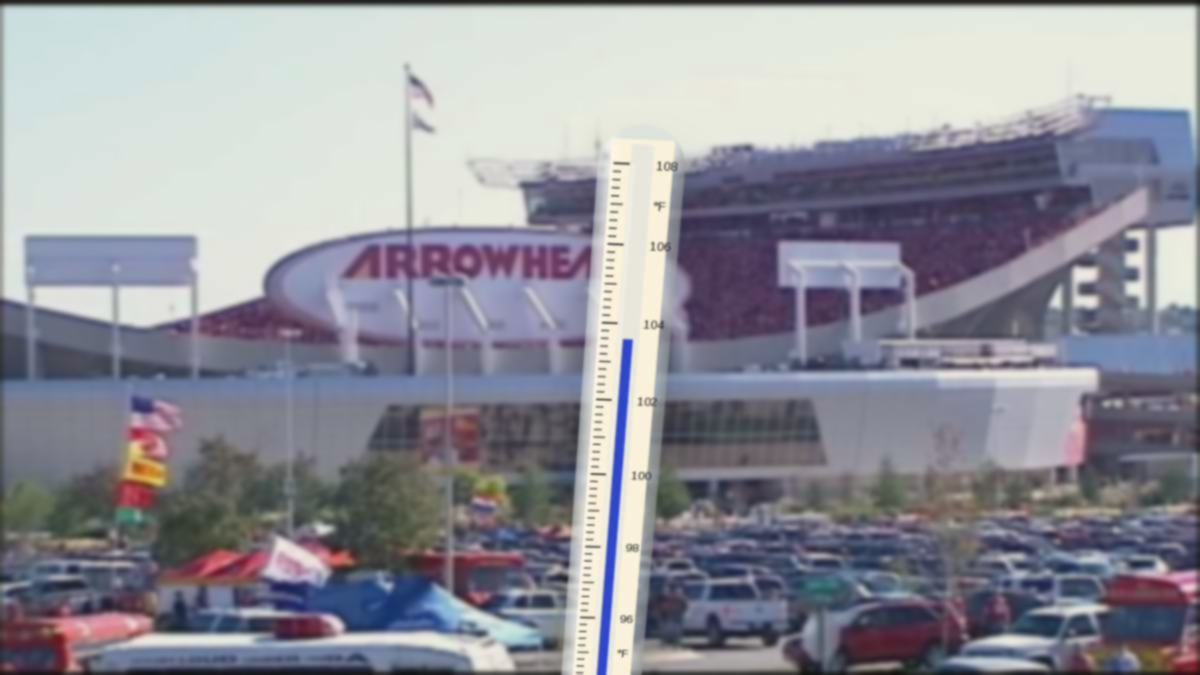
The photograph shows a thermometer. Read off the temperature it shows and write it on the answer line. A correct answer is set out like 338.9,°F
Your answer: 103.6,°F
